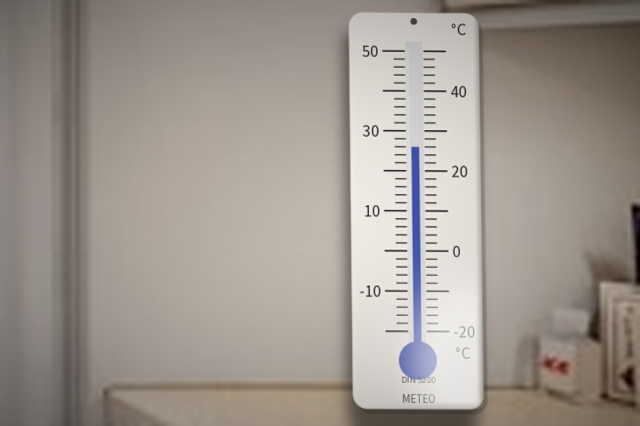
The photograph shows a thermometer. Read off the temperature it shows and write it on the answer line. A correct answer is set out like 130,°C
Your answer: 26,°C
